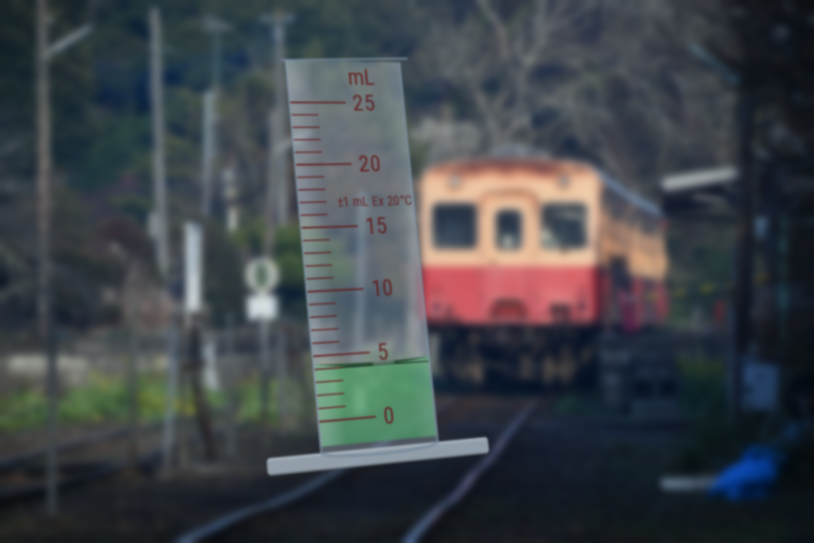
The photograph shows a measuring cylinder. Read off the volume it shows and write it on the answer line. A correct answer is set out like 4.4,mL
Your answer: 4,mL
